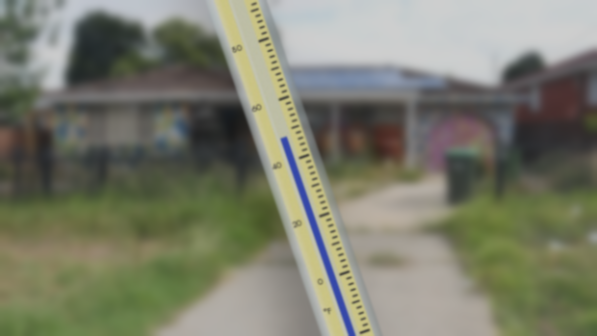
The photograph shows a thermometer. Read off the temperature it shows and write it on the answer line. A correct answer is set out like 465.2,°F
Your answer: 48,°F
